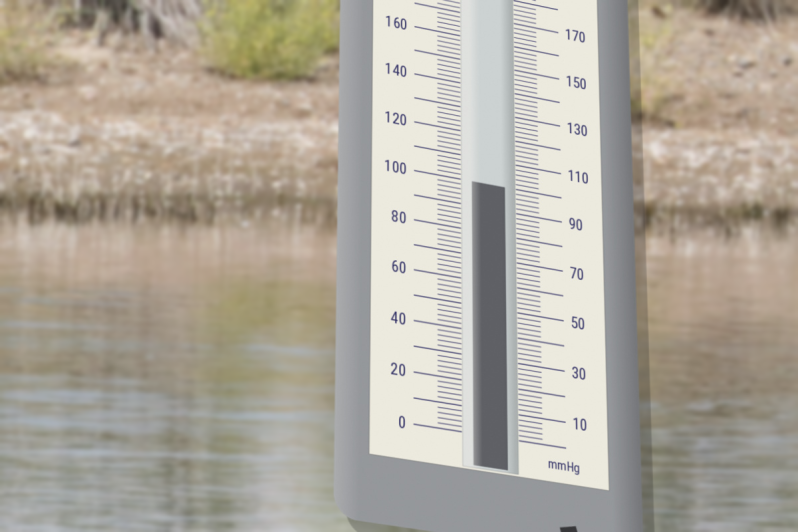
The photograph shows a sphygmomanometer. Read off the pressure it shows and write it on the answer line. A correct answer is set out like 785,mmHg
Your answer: 100,mmHg
